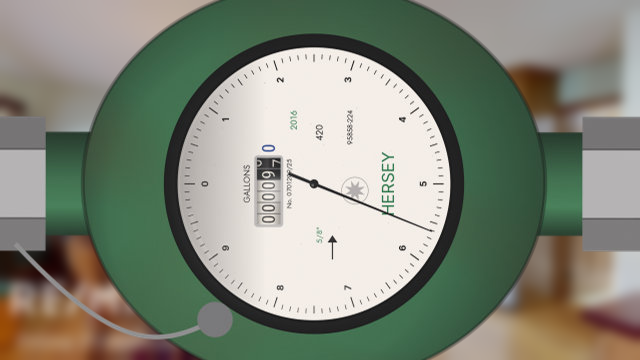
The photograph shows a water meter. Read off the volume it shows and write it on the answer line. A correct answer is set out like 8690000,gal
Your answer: 965.6,gal
